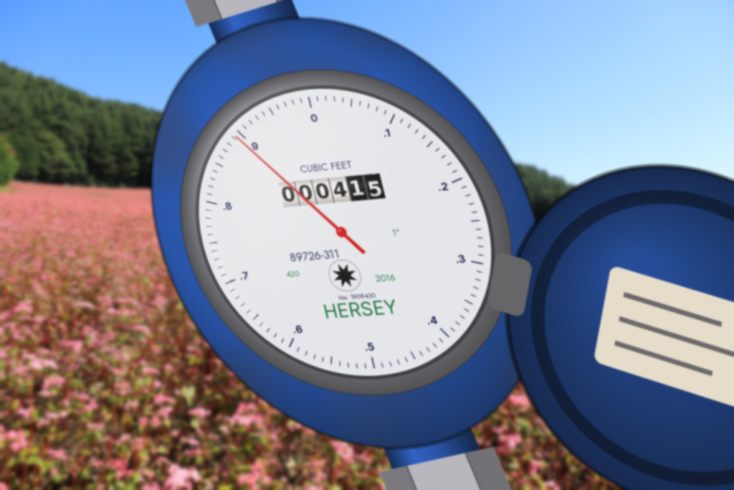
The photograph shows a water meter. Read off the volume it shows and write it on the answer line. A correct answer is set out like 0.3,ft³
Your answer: 414.89,ft³
